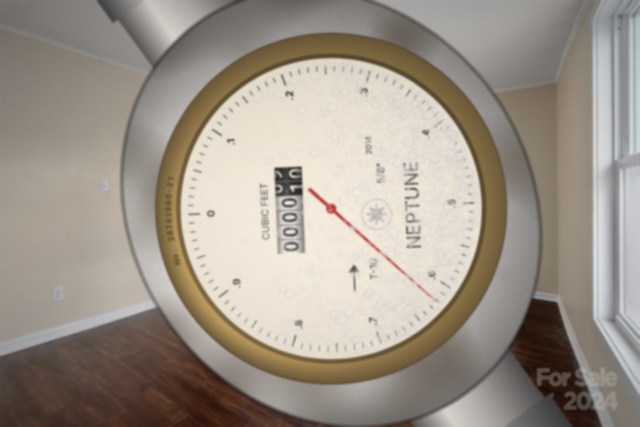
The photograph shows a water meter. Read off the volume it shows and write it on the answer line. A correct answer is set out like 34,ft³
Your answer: 9.62,ft³
